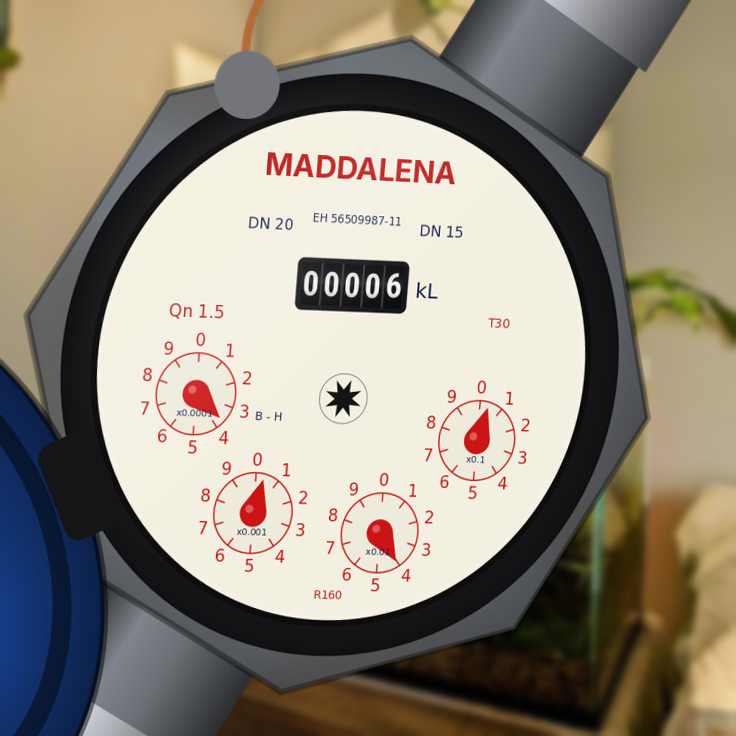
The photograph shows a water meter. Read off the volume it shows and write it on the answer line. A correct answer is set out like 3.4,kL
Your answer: 6.0403,kL
